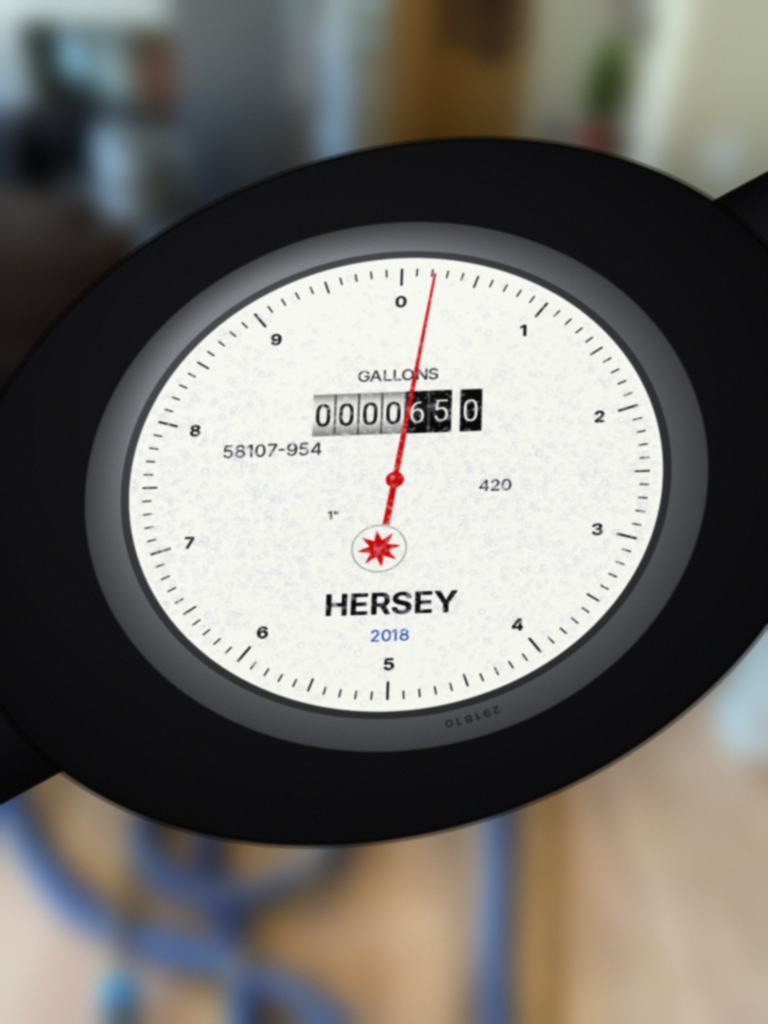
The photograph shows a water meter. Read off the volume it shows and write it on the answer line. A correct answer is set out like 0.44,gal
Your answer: 650.2,gal
